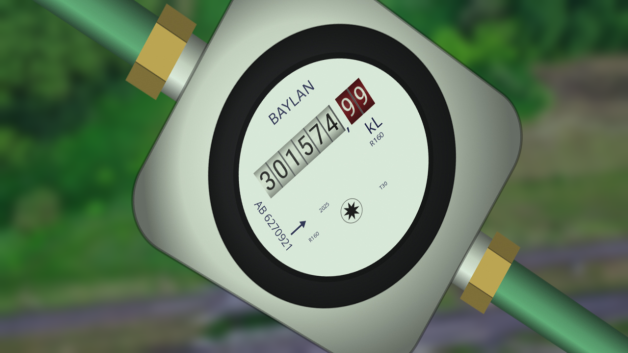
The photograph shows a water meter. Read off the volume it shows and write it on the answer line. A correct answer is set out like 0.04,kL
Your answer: 301574.99,kL
